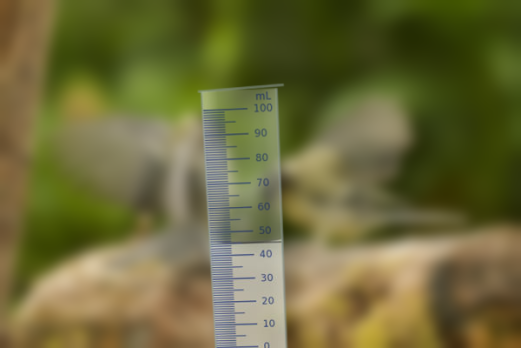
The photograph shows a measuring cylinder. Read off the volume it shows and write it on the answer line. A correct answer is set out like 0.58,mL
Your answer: 45,mL
